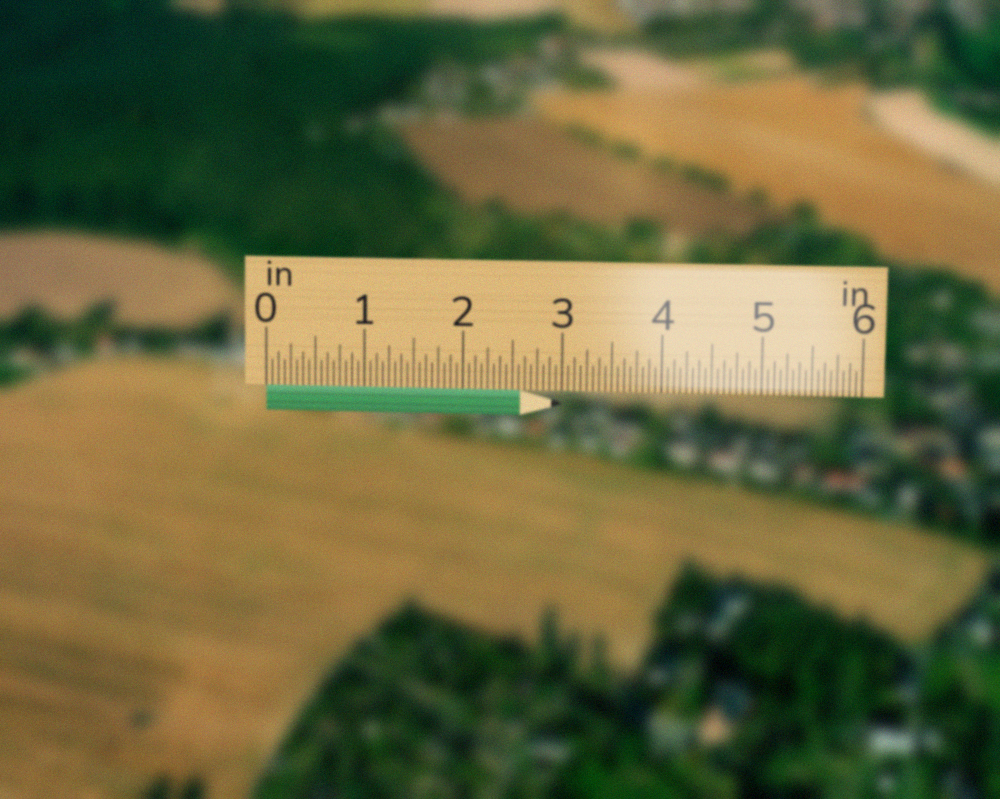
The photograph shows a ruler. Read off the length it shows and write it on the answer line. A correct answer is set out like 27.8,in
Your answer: 3,in
